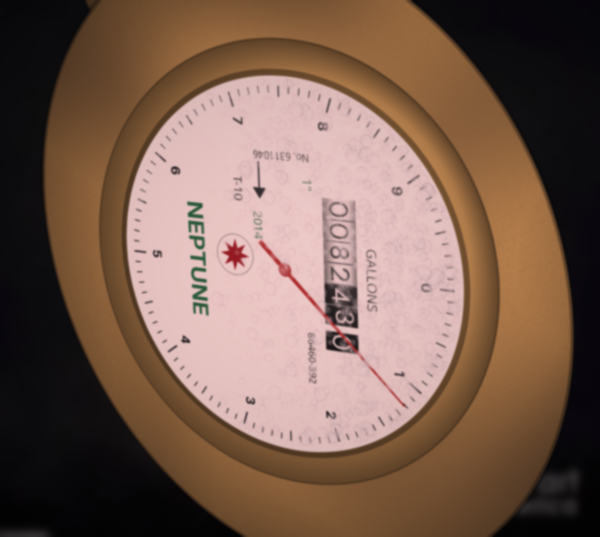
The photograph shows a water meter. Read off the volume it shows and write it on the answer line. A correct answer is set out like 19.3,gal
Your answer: 82431.2,gal
